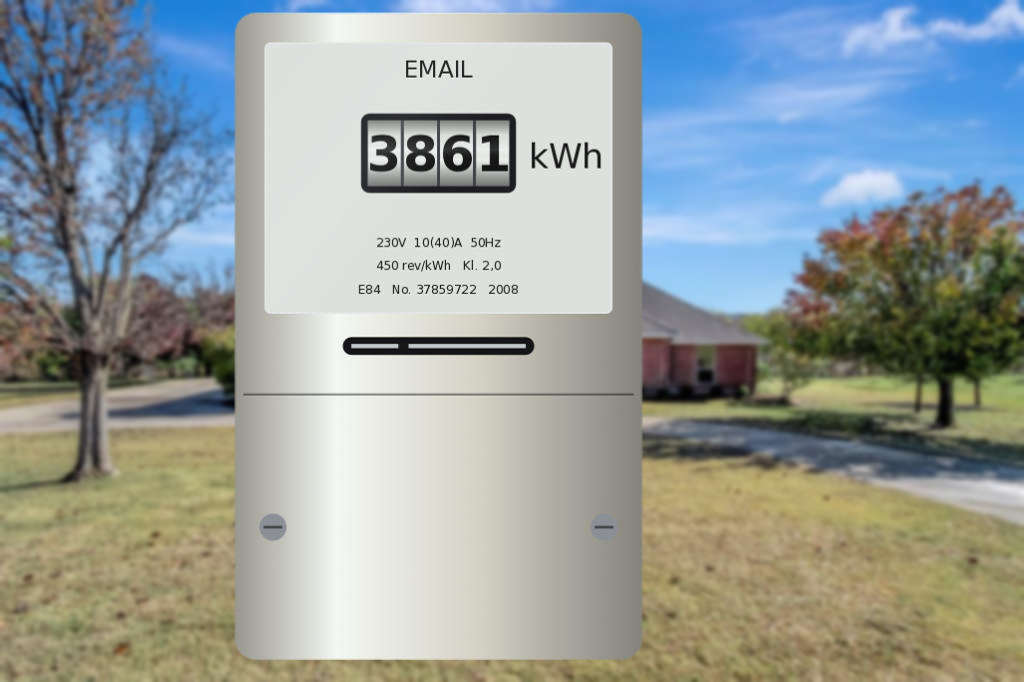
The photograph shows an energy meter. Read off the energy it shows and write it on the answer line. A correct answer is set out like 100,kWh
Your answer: 3861,kWh
